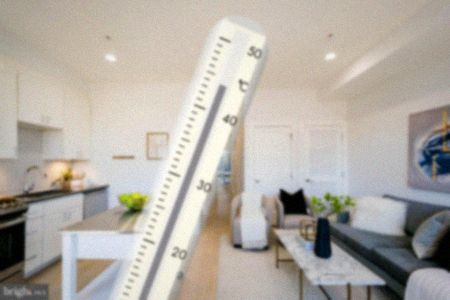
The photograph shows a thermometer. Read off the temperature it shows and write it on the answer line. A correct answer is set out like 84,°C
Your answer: 44,°C
